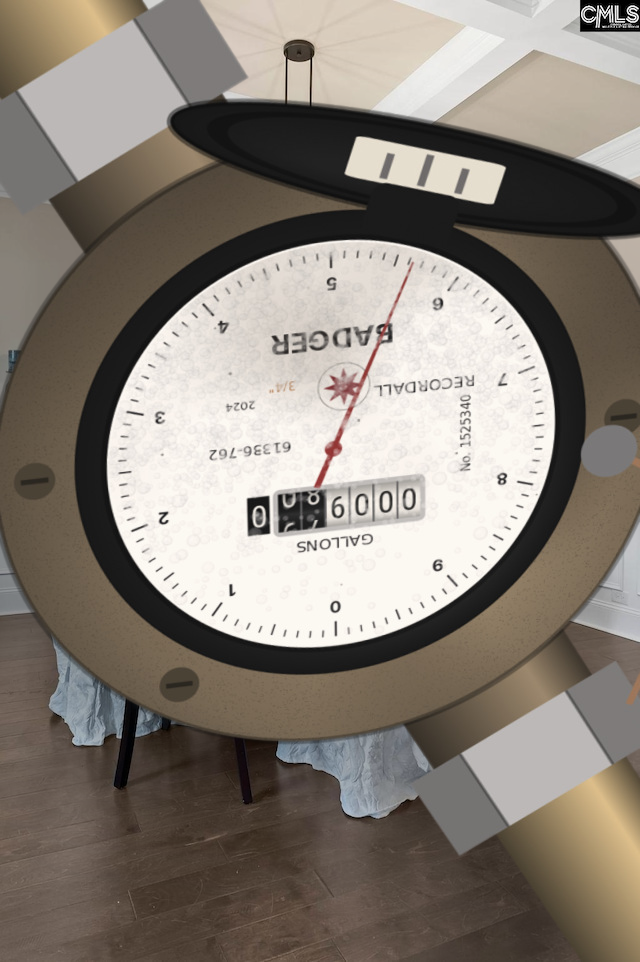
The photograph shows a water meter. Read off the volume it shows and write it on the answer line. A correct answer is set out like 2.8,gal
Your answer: 9795.6,gal
